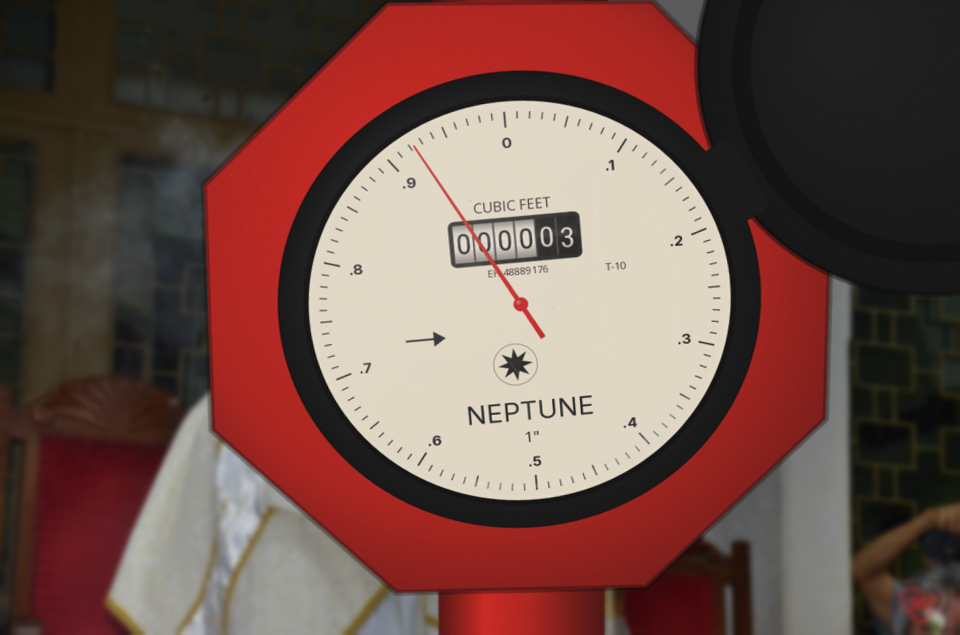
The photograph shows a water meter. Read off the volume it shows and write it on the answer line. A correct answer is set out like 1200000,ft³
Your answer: 2.92,ft³
